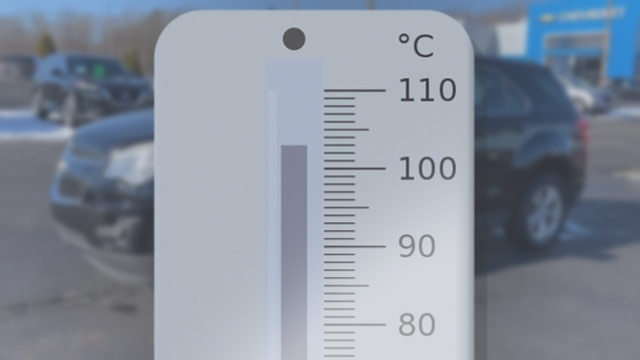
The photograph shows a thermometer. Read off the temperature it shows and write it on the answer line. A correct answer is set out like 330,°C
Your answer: 103,°C
